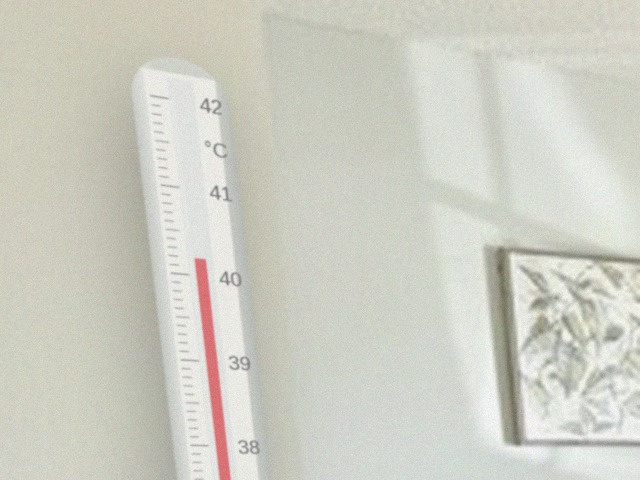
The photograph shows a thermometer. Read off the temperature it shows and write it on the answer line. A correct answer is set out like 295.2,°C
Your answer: 40.2,°C
